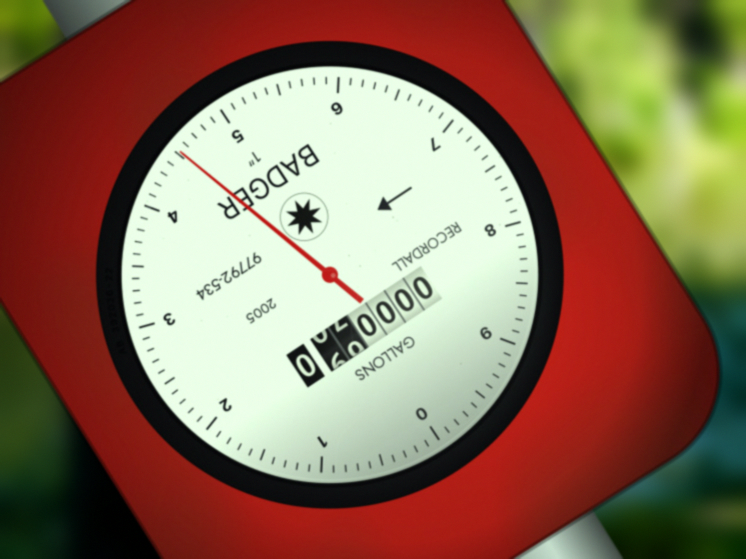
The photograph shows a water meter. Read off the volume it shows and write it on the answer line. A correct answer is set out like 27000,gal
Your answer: 694.5,gal
